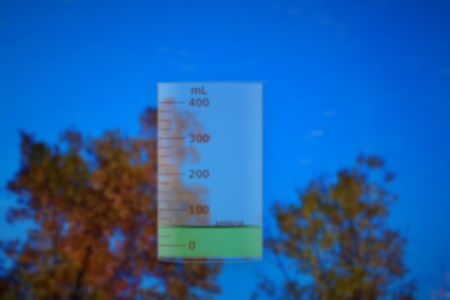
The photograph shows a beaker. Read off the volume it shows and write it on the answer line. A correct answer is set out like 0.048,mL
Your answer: 50,mL
